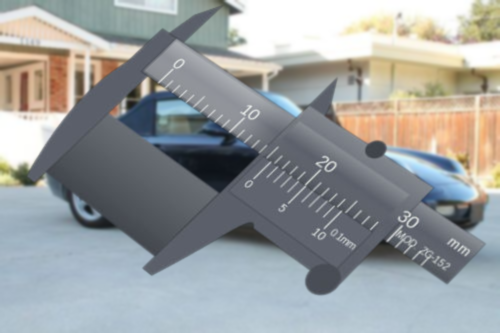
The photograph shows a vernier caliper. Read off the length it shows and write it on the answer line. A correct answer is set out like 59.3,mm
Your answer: 15.6,mm
